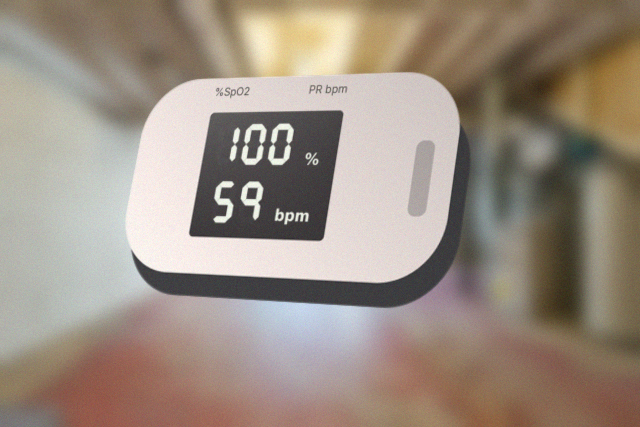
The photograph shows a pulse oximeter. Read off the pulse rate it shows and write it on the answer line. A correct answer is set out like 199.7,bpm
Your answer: 59,bpm
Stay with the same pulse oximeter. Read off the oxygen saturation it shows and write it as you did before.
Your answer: 100,%
